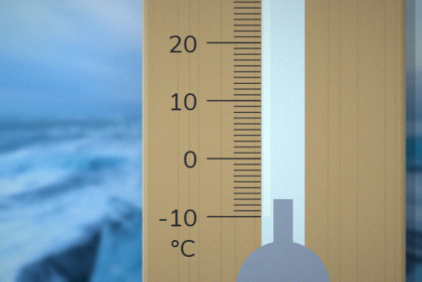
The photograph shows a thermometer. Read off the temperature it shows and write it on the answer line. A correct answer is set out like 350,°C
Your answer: -7,°C
